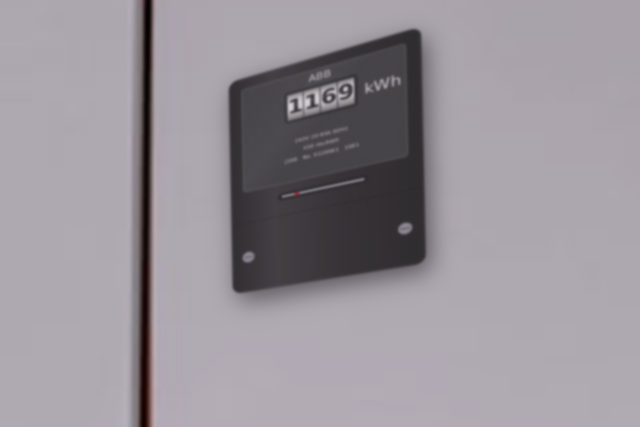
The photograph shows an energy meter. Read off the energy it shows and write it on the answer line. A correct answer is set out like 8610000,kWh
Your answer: 1169,kWh
